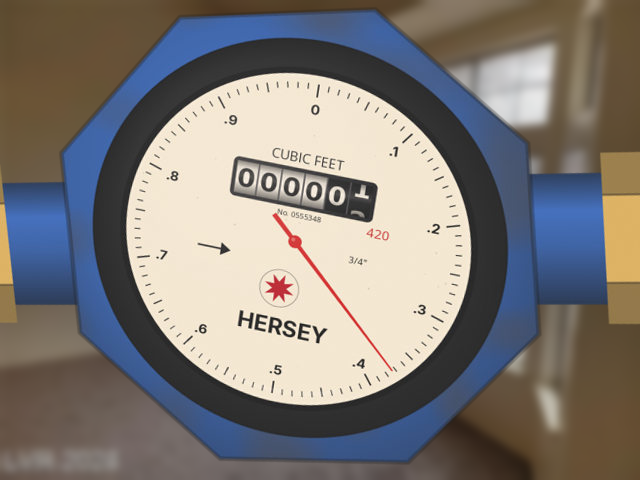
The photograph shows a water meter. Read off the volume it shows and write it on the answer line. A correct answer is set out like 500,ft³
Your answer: 1.37,ft³
